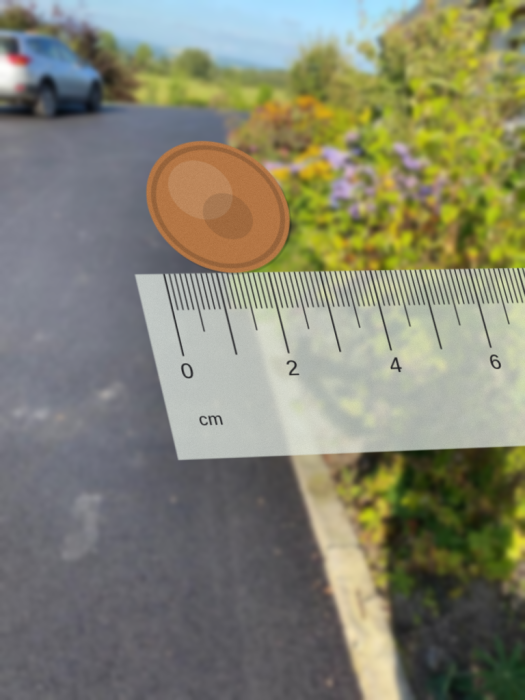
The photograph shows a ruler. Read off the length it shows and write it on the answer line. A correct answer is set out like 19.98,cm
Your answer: 2.7,cm
